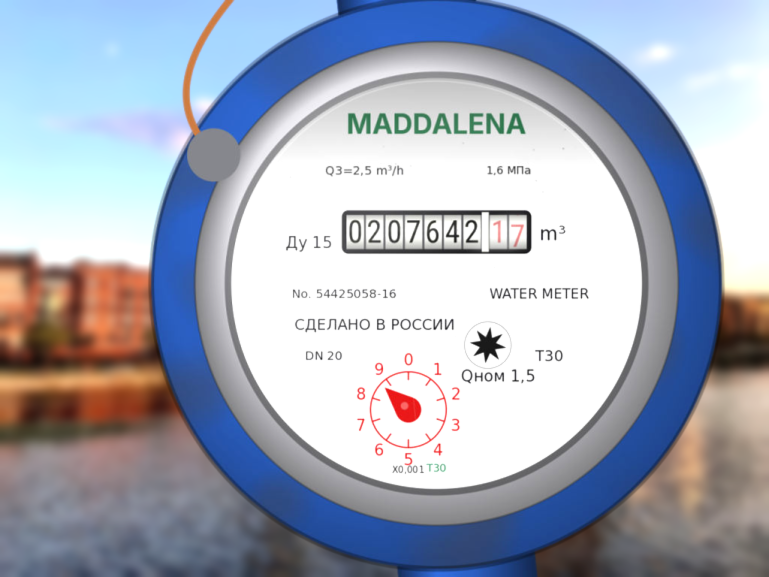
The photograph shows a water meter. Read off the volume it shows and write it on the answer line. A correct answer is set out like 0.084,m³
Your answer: 207642.168,m³
